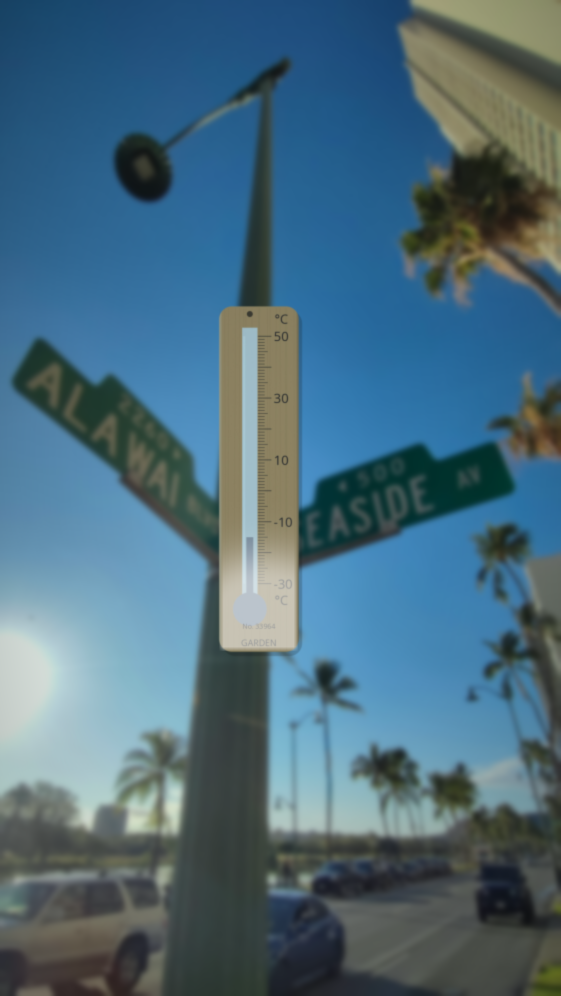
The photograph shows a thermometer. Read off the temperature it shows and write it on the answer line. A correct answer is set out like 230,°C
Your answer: -15,°C
